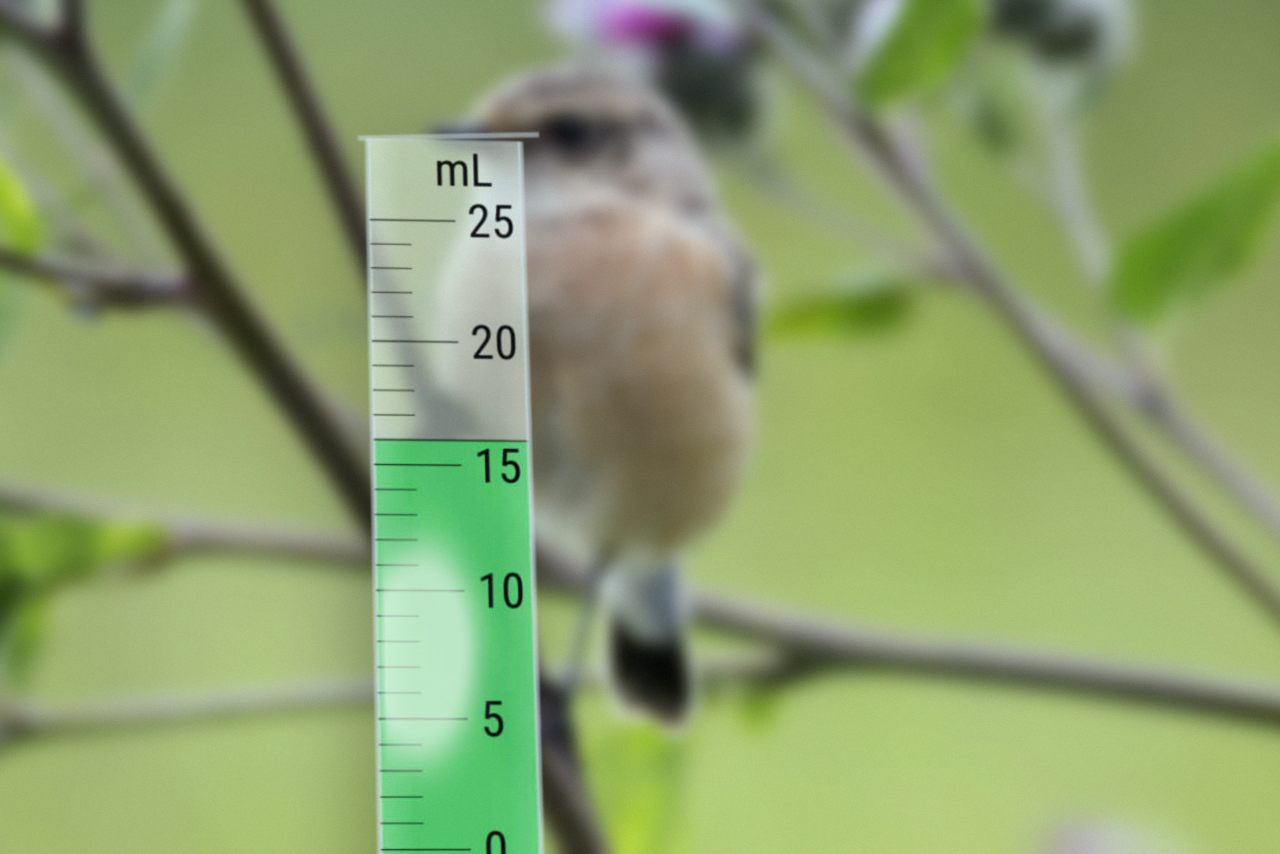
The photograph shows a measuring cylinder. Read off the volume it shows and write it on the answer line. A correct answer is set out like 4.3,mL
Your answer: 16,mL
